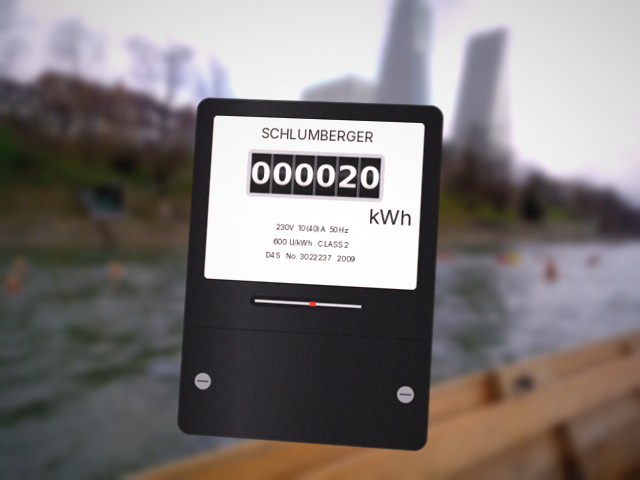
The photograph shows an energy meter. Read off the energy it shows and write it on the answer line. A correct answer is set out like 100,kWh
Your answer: 20,kWh
